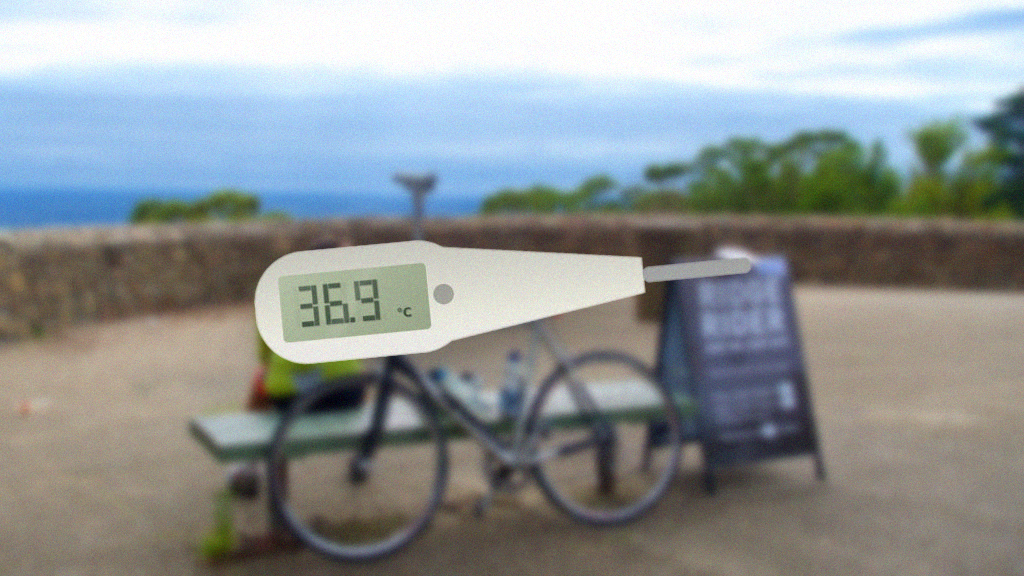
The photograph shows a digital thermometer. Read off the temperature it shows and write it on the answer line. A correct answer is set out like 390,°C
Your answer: 36.9,°C
